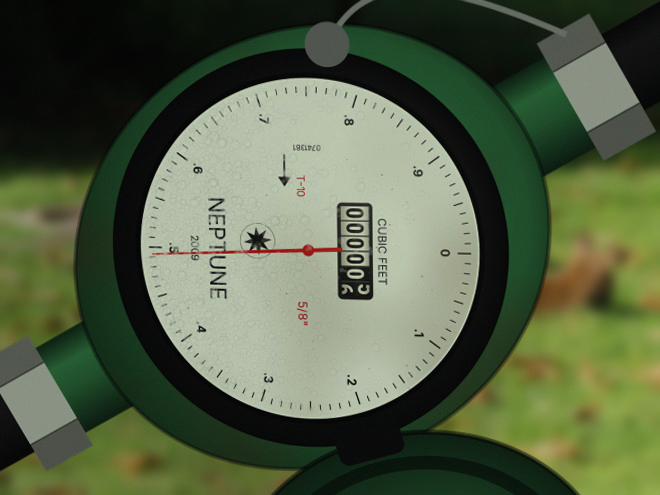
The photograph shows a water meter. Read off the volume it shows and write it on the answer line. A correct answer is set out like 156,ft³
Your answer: 5.49,ft³
